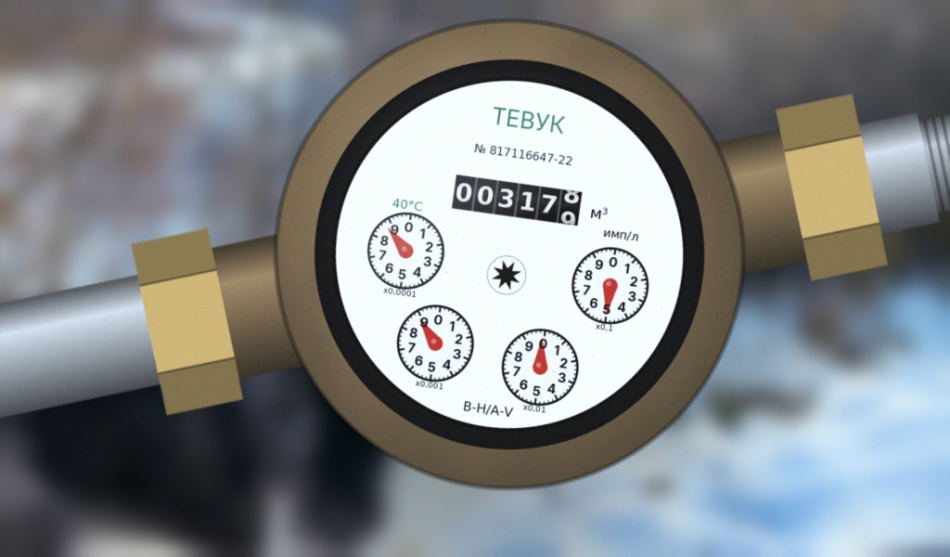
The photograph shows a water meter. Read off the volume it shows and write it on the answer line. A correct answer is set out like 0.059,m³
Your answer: 3178.4988,m³
